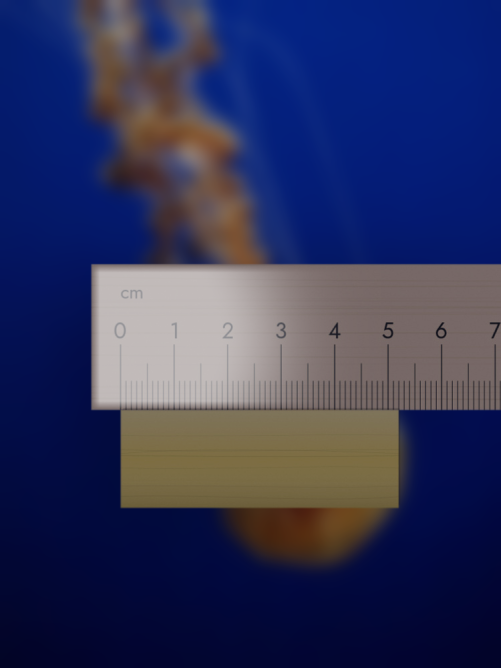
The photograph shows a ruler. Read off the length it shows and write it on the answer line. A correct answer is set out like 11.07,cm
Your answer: 5.2,cm
